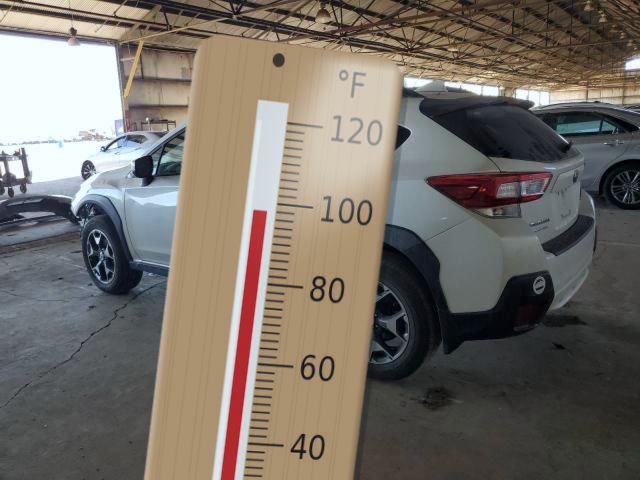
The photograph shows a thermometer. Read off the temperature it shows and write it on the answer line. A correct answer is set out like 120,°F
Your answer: 98,°F
